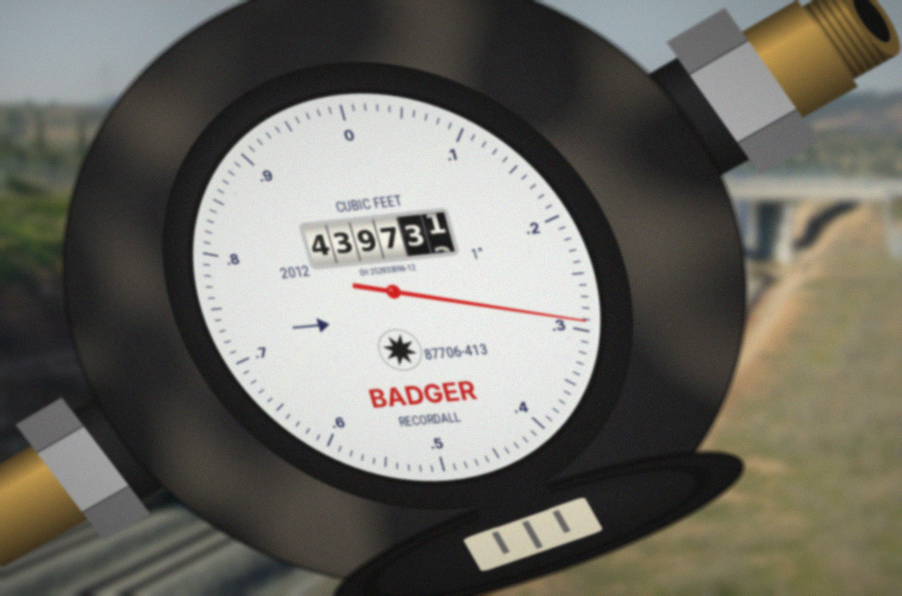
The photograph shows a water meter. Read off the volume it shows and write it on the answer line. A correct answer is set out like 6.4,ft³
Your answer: 439731.29,ft³
